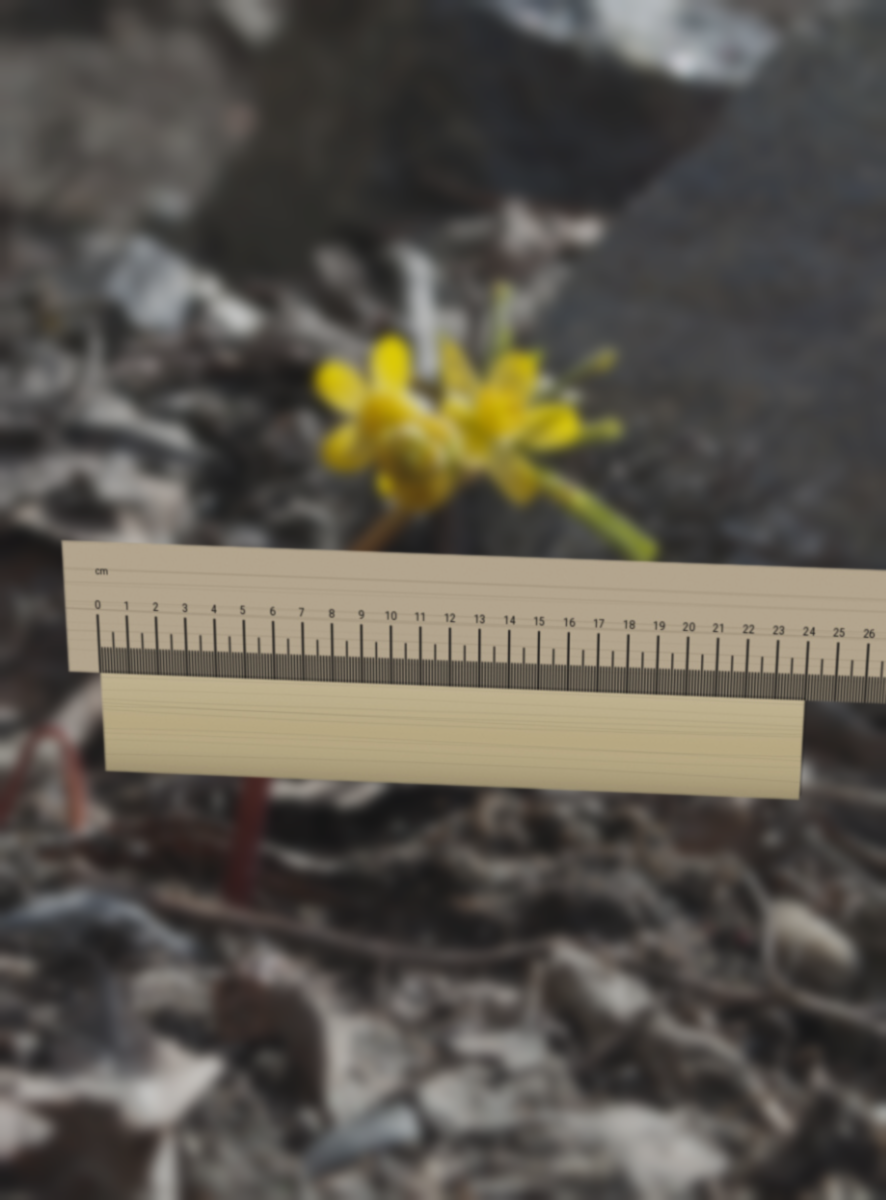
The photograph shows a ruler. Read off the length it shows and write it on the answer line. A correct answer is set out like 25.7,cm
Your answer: 24,cm
